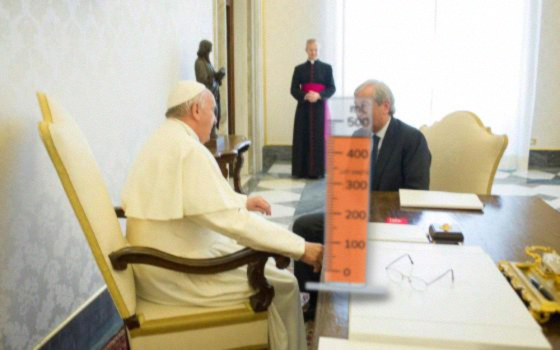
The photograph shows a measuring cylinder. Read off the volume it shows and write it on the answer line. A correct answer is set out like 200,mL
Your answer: 450,mL
